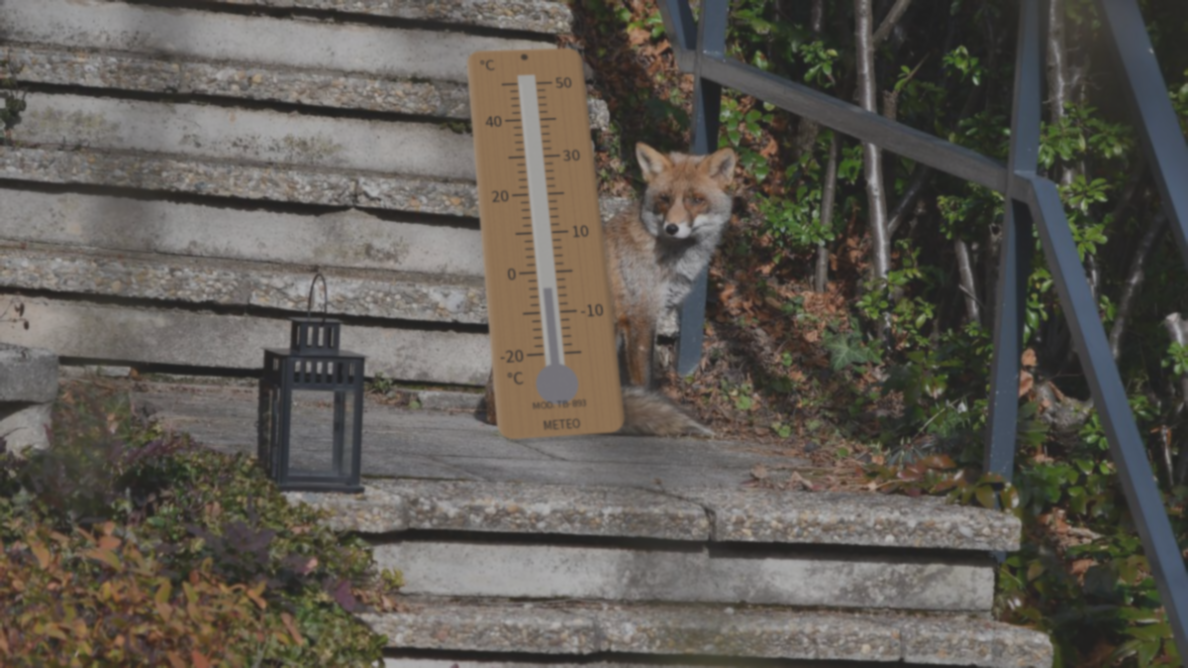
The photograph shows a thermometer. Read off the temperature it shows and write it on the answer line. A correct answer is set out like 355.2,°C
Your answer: -4,°C
